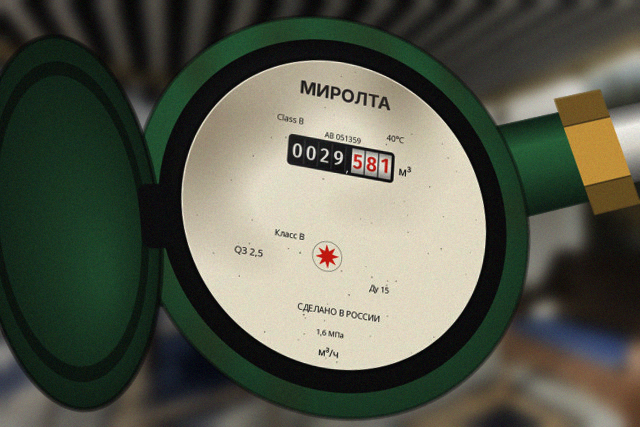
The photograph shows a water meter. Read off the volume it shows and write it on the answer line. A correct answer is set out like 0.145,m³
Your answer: 29.581,m³
